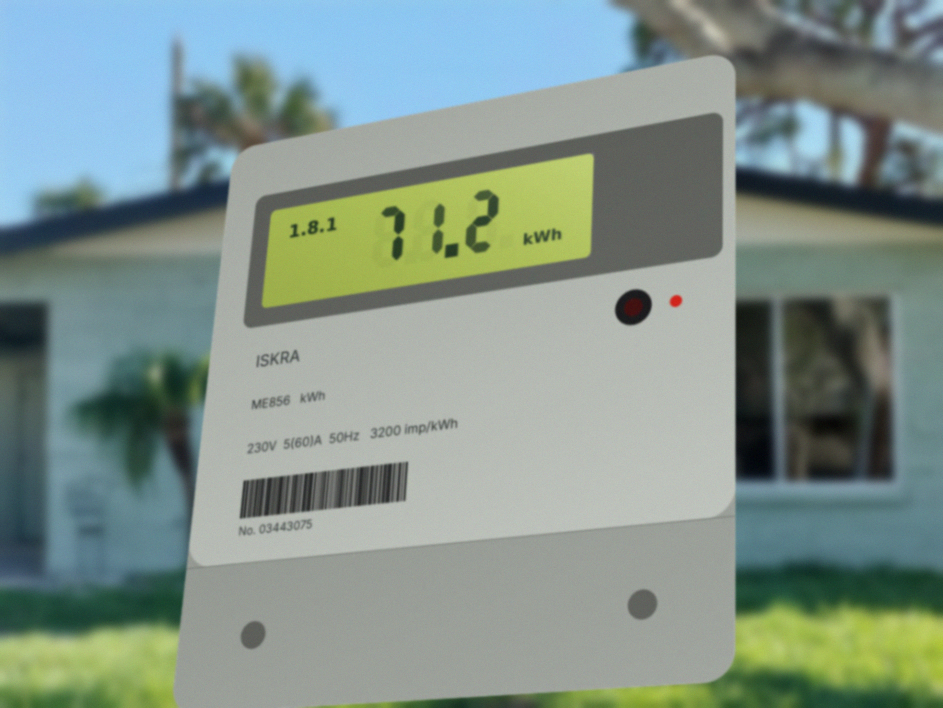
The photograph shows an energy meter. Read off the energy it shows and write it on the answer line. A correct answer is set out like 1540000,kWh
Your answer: 71.2,kWh
